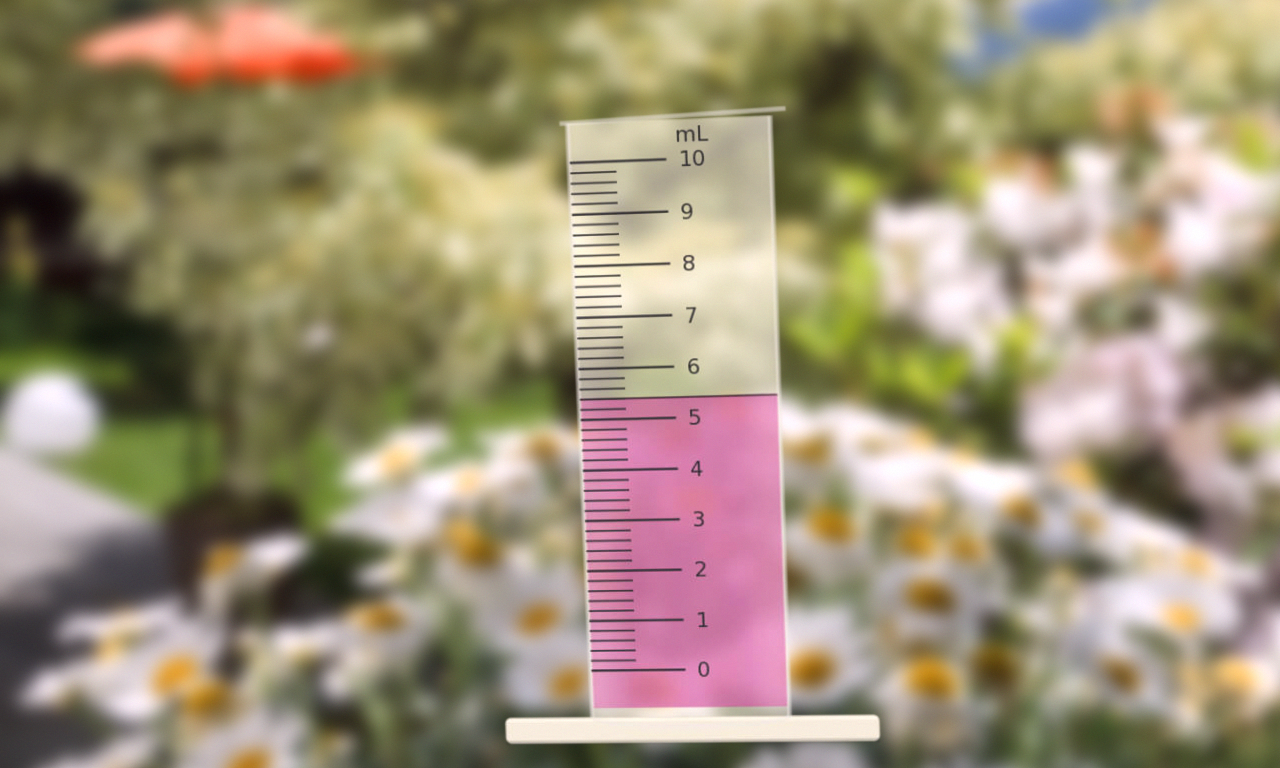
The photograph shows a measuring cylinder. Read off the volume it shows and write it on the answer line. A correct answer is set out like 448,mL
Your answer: 5.4,mL
